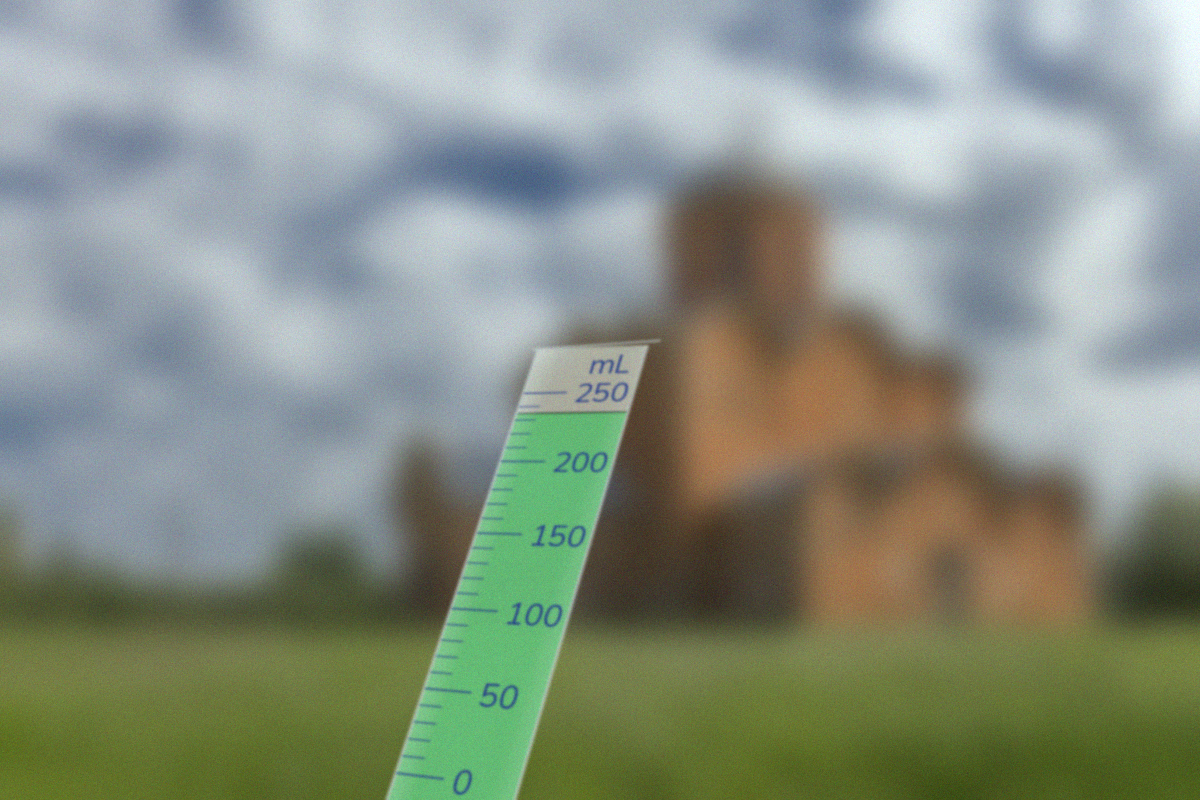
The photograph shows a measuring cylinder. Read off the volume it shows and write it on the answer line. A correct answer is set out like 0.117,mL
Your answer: 235,mL
